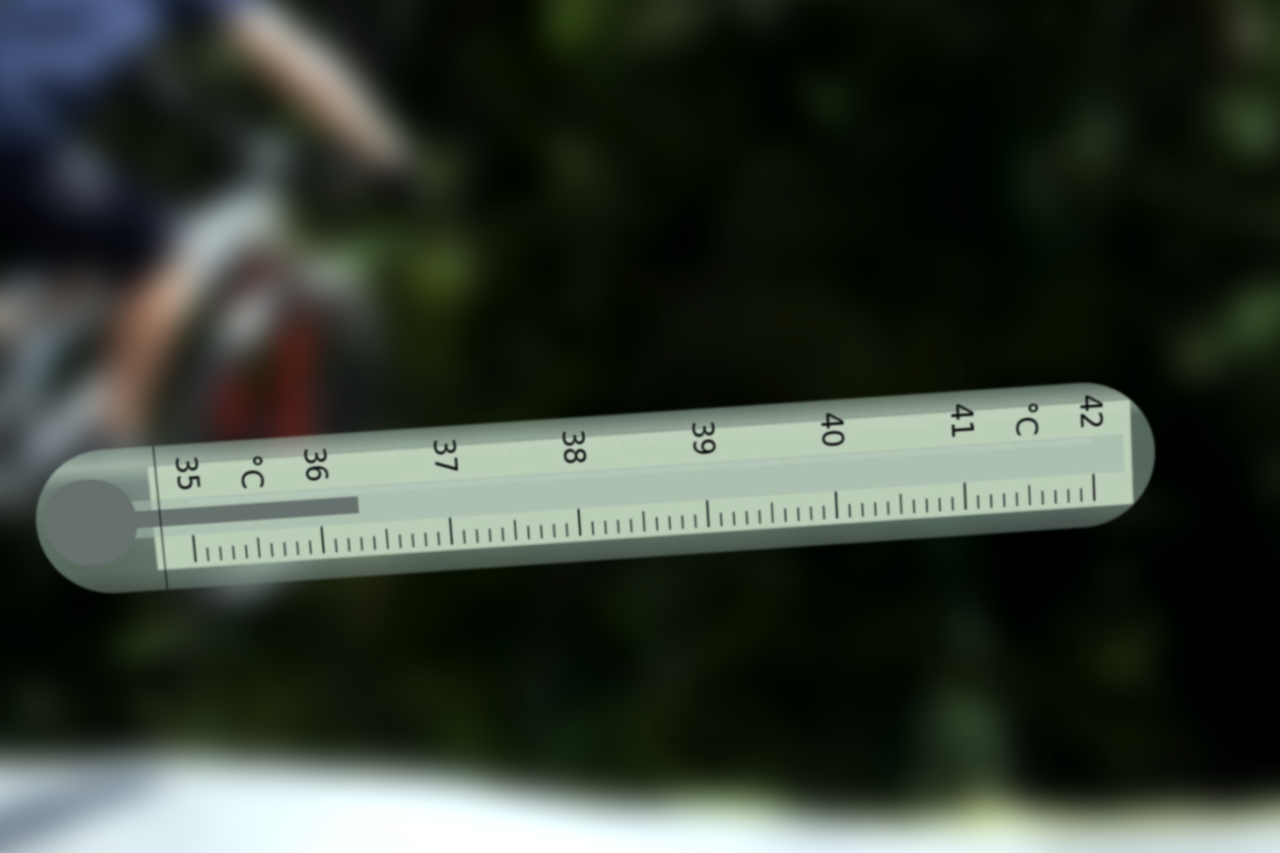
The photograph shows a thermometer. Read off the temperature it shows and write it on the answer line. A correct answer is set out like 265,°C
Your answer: 36.3,°C
